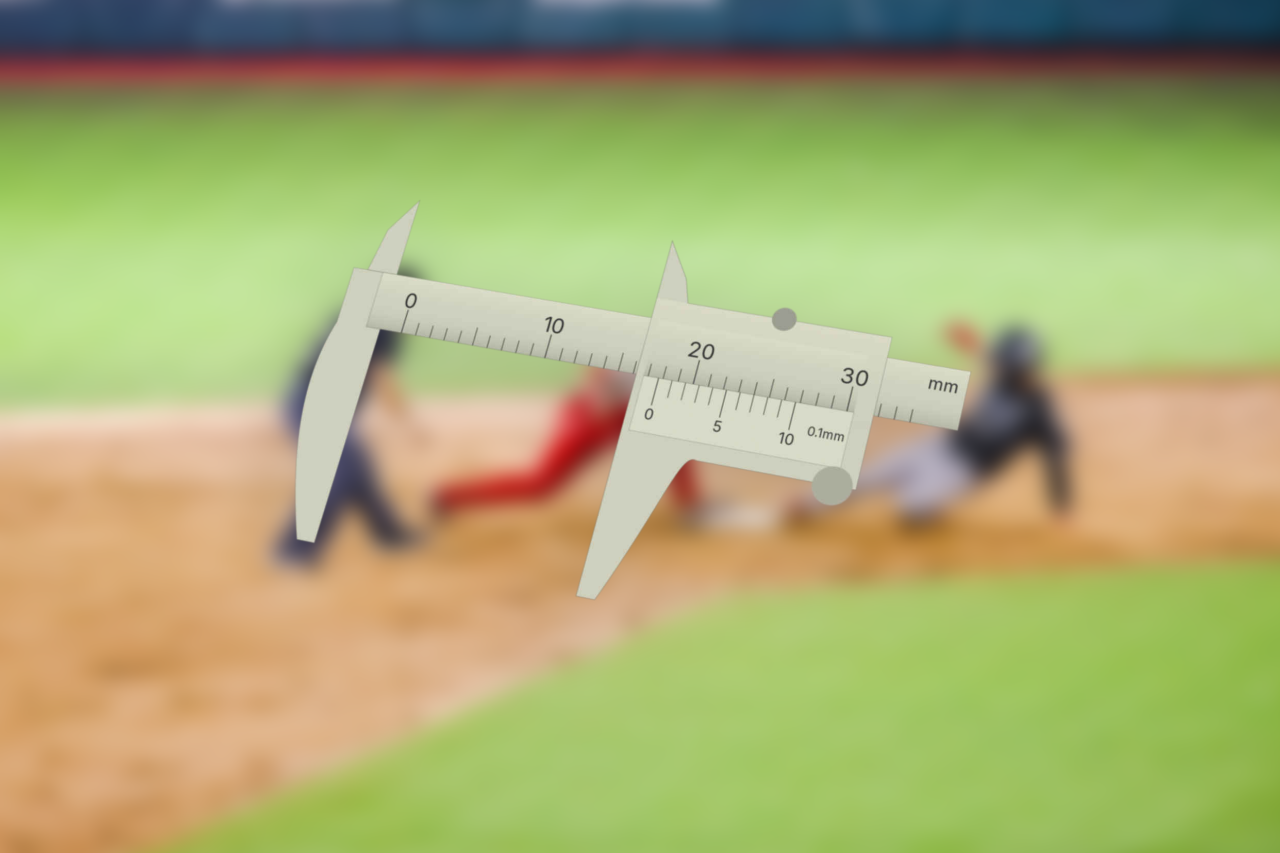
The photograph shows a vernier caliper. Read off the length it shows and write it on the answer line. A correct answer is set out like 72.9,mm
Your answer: 17.7,mm
